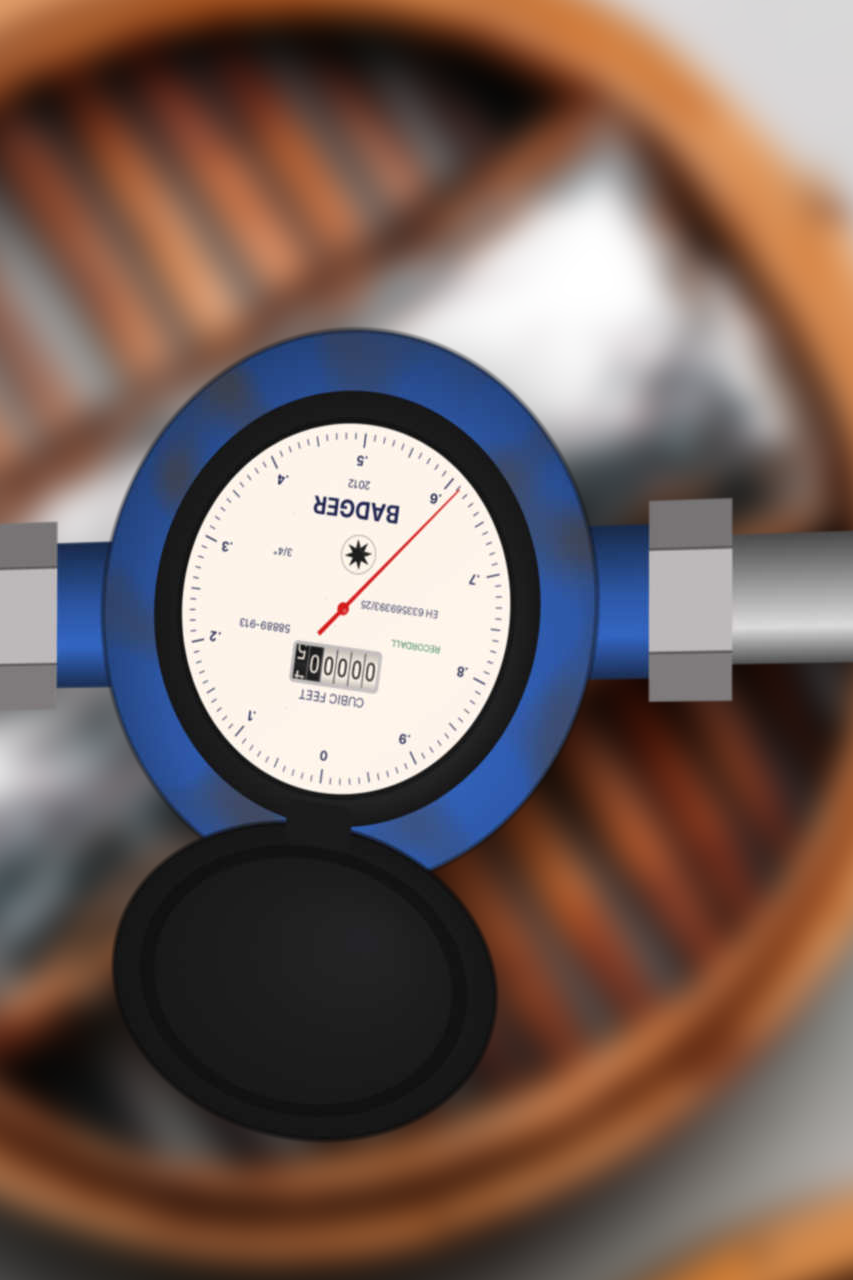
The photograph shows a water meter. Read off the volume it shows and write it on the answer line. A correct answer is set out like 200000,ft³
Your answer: 4.61,ft³
